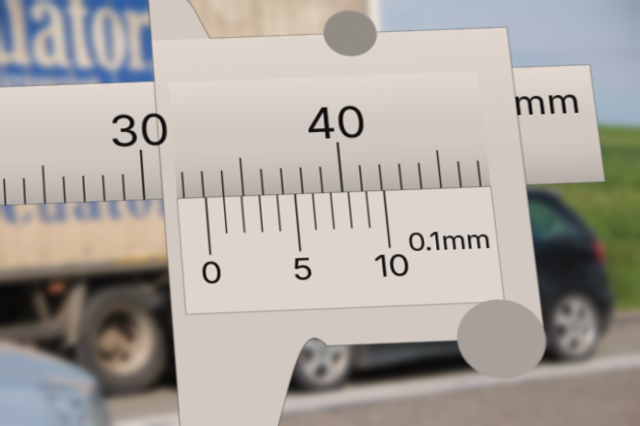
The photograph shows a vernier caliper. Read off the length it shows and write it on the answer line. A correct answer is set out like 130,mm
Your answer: 33.1,mm
